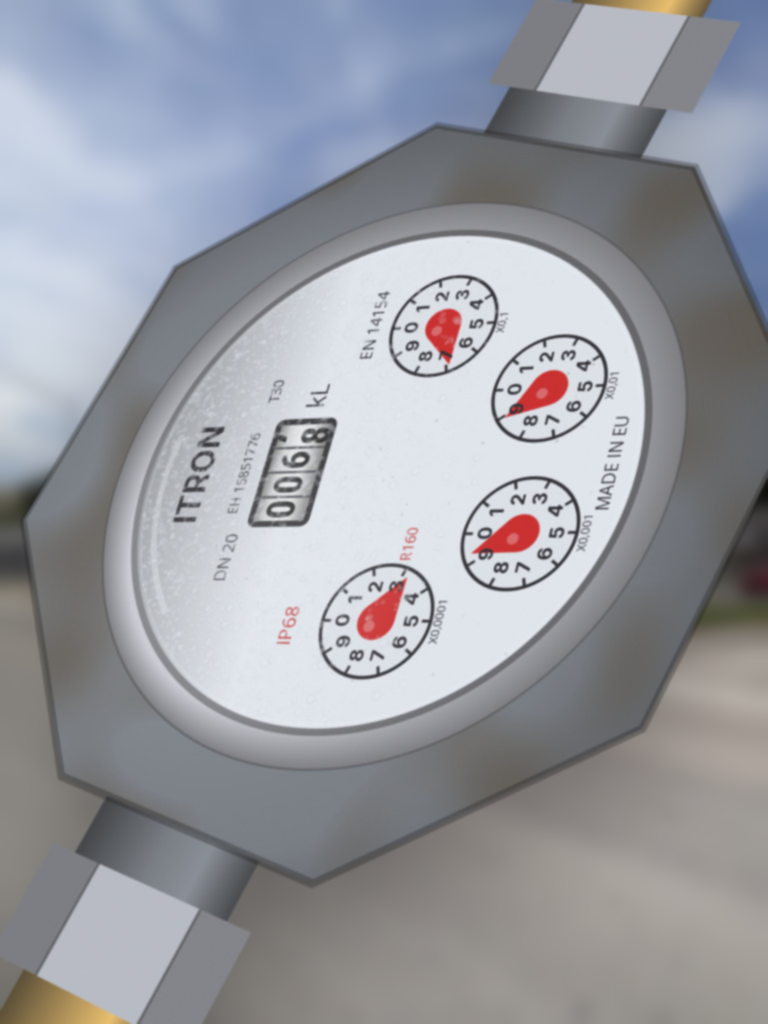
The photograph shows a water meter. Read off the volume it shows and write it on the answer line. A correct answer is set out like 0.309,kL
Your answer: 67.6893,kL
